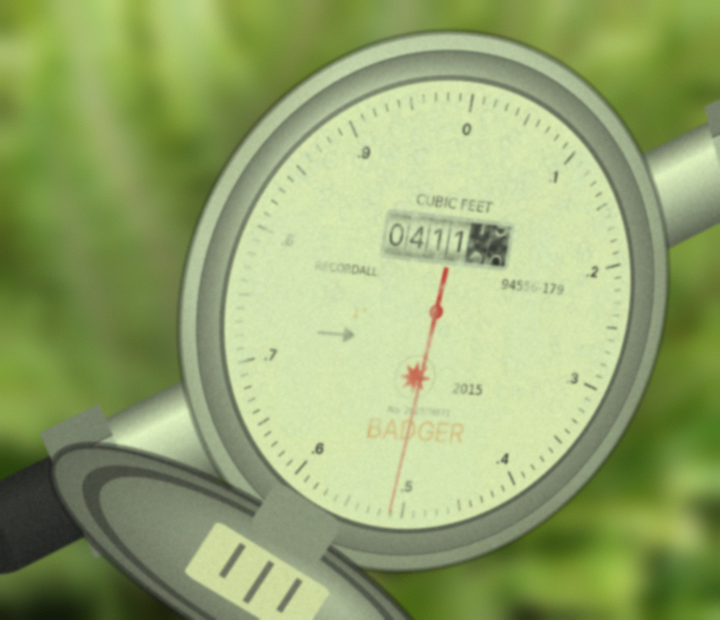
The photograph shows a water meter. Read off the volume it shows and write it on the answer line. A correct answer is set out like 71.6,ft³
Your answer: 41119.51,ft³
